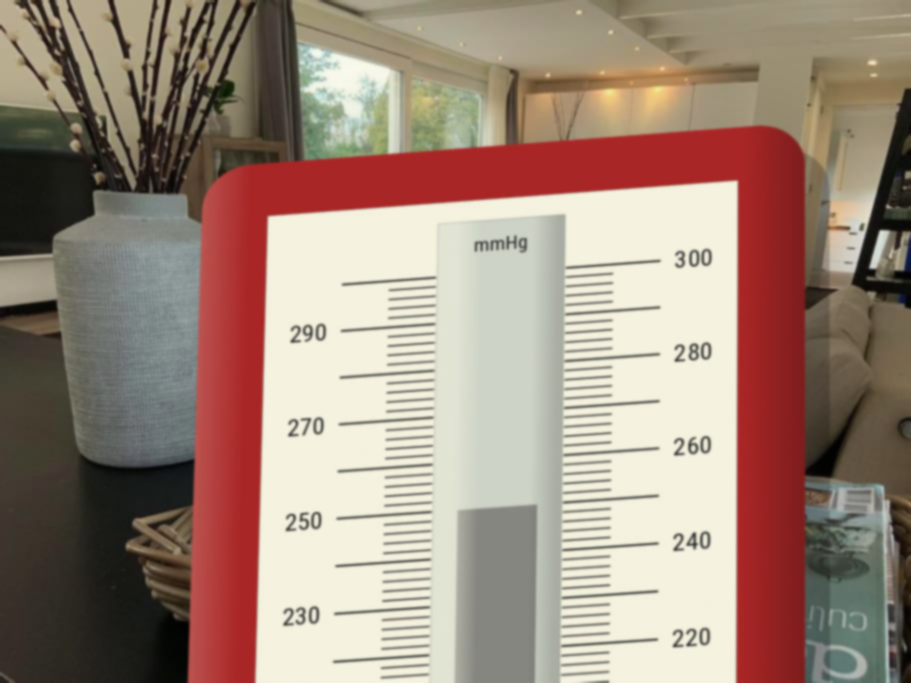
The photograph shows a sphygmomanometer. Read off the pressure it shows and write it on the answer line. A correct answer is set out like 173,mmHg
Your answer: 250,mmHg
